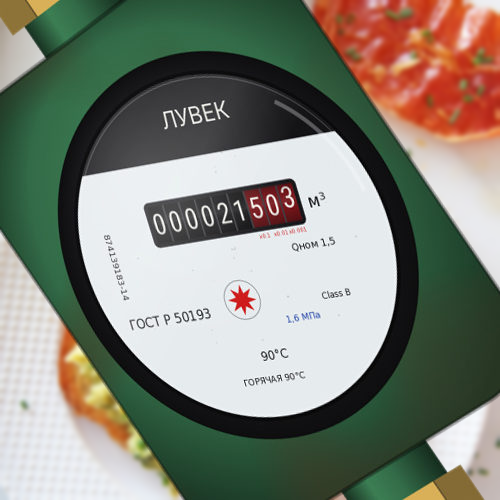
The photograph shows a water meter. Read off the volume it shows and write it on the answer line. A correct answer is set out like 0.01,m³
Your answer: 21.503,m³
